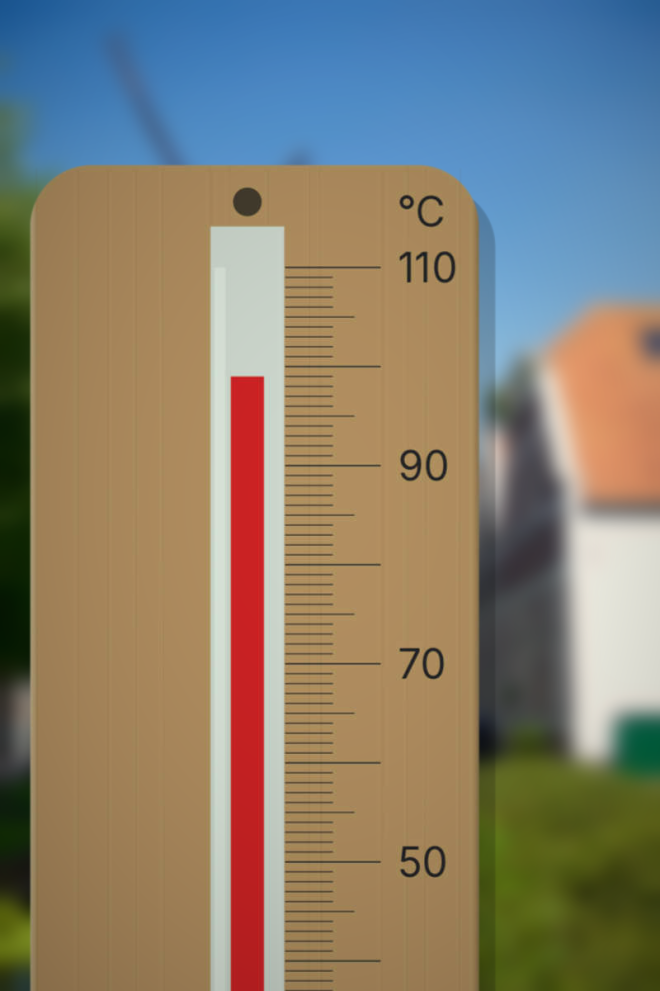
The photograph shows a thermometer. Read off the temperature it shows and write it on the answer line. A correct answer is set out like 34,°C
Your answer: 99,°C
